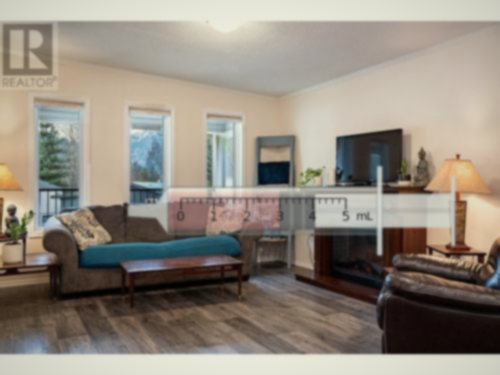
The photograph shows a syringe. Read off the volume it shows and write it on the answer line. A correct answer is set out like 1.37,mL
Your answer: 3,mL
